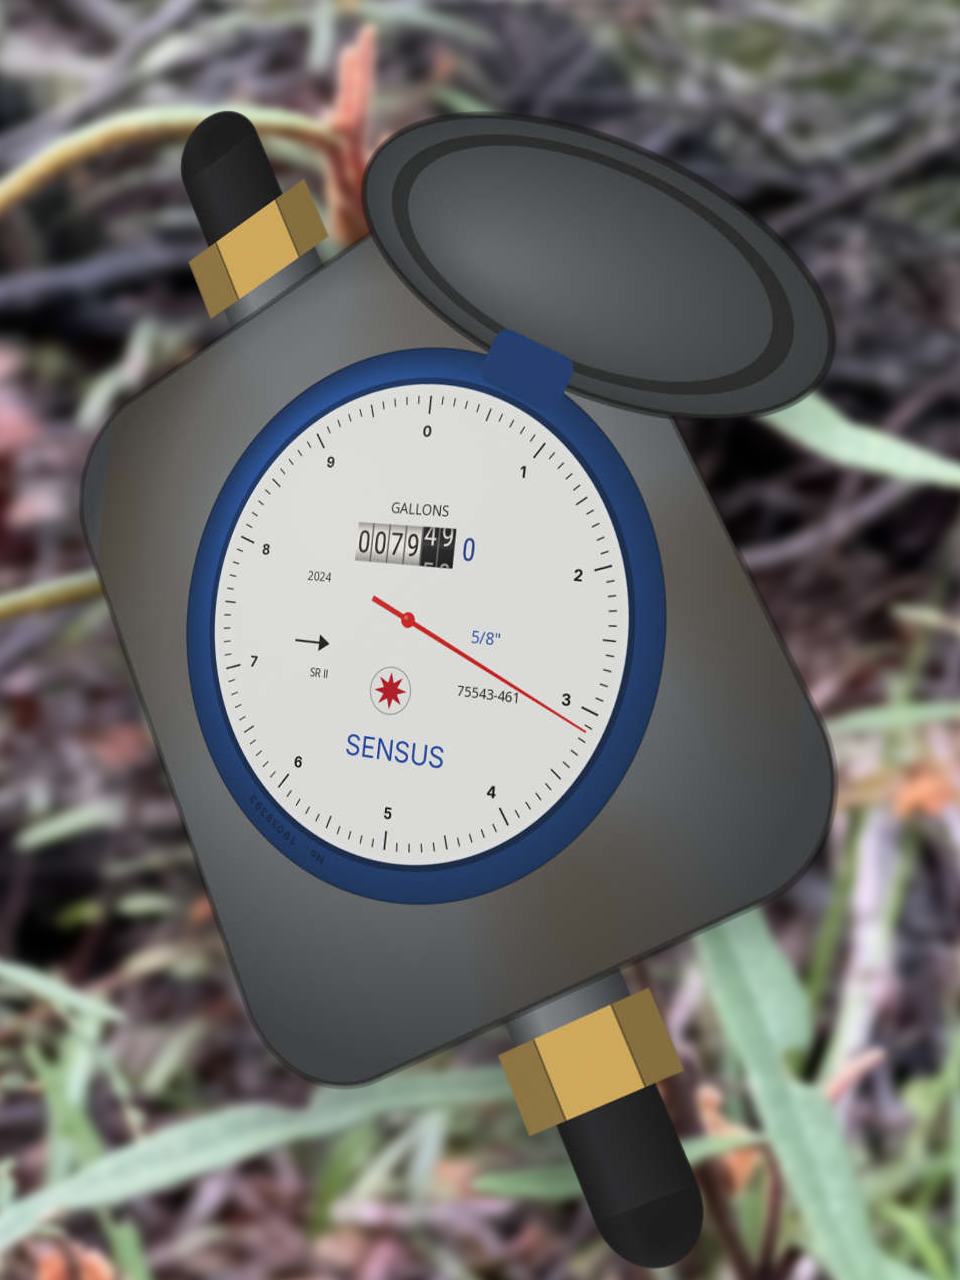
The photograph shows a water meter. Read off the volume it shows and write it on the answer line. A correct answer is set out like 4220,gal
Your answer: 79493.1,gal
